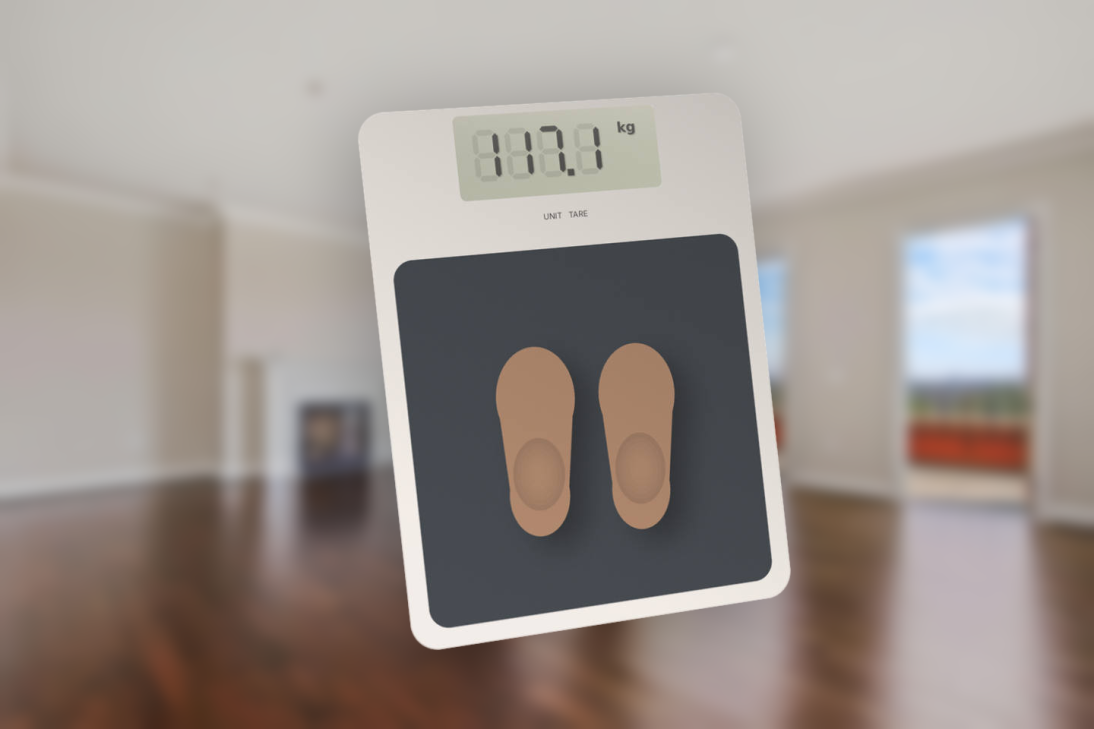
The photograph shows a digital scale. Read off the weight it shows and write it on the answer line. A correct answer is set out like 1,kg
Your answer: 117.1,kg
